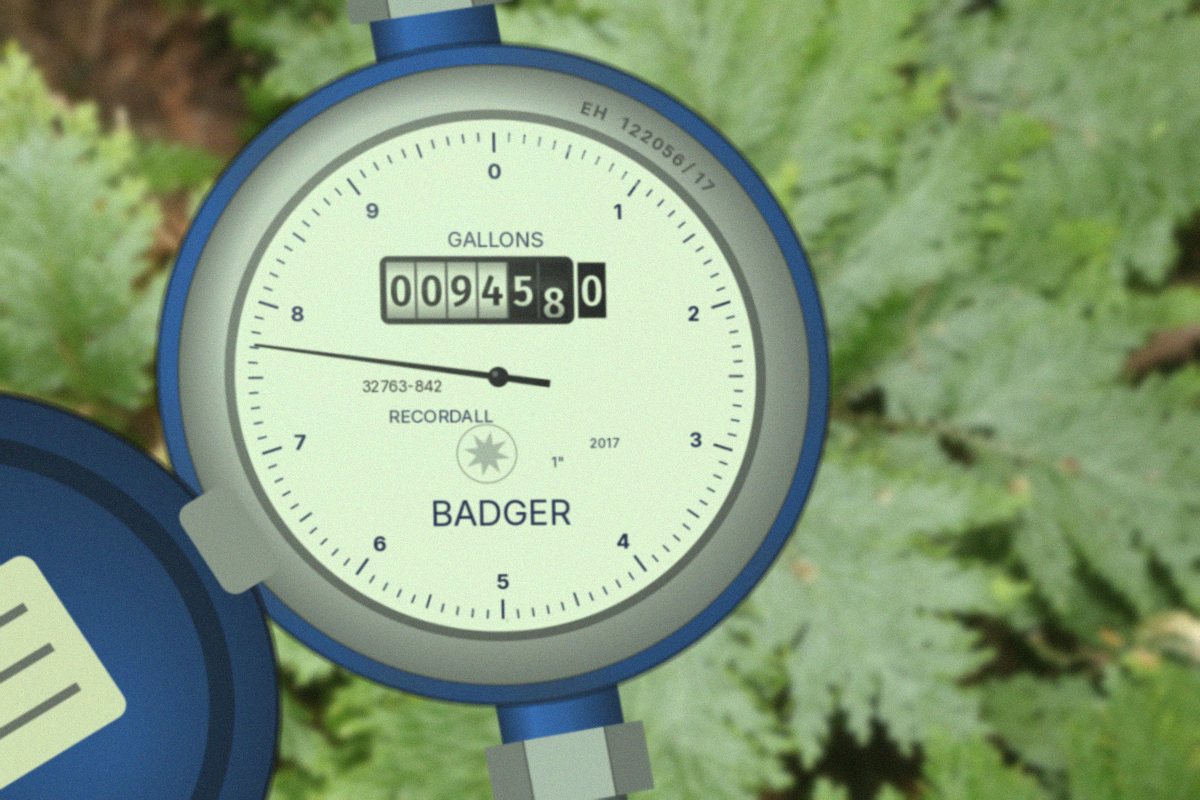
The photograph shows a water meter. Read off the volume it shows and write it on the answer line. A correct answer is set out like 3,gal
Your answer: 94577.7,gal
